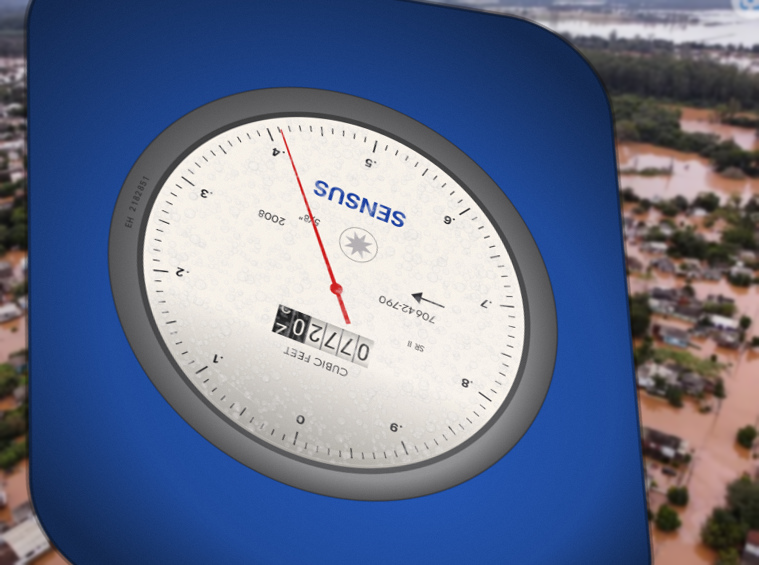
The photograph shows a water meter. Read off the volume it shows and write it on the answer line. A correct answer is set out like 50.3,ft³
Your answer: 77202.41,ft³
